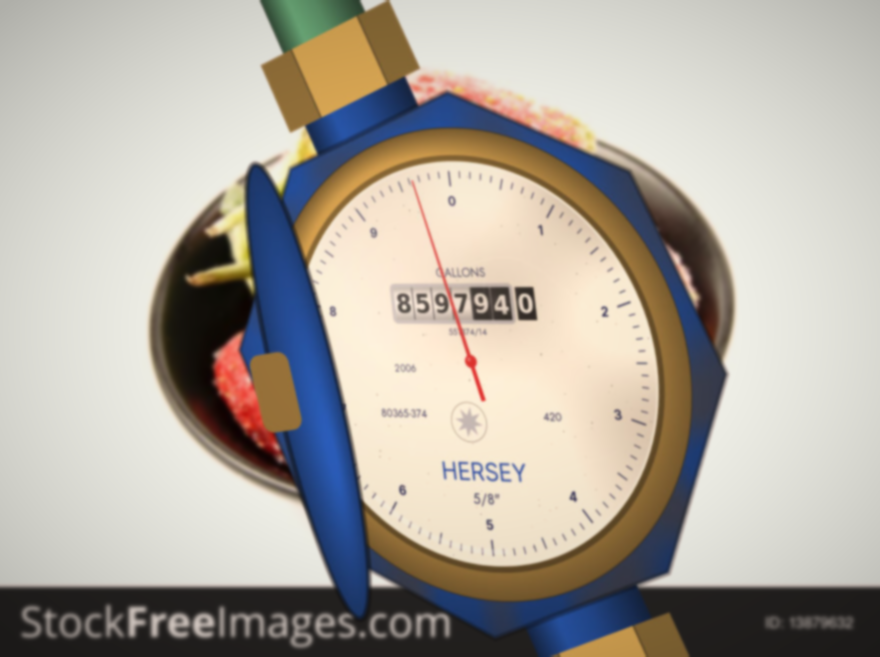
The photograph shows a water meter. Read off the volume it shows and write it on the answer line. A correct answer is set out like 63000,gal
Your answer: 8597939.6,gal
